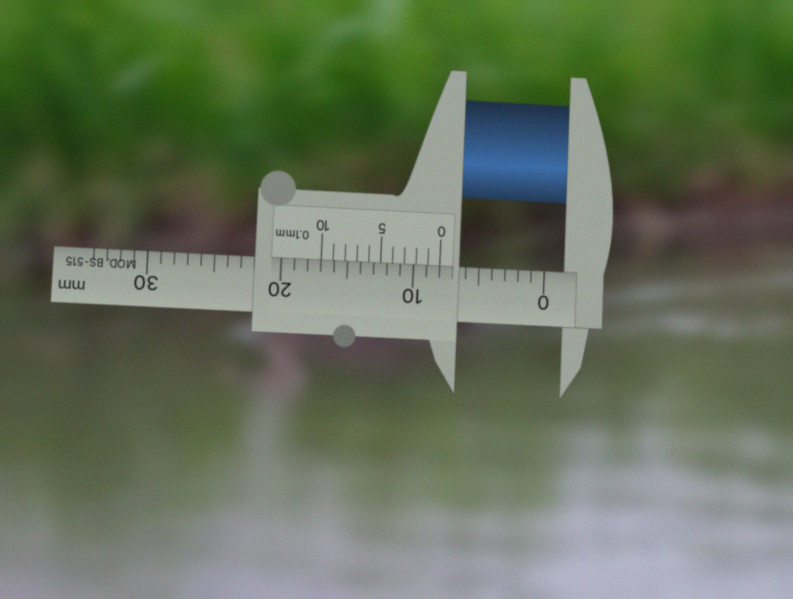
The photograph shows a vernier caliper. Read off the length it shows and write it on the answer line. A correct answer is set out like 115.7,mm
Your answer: 8.0,mm
